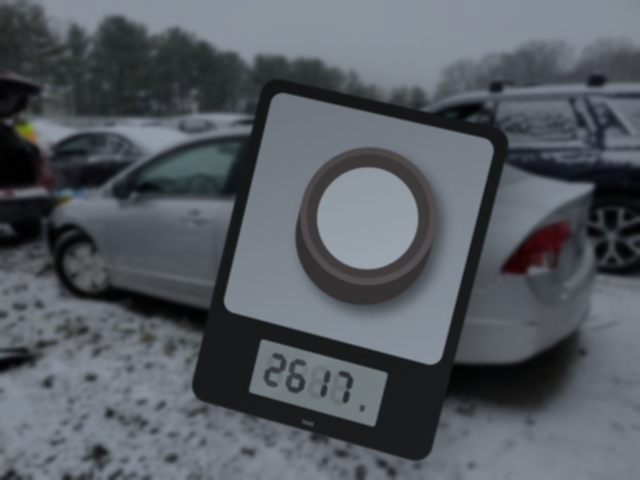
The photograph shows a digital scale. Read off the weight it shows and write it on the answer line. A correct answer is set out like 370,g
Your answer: 2617,g
